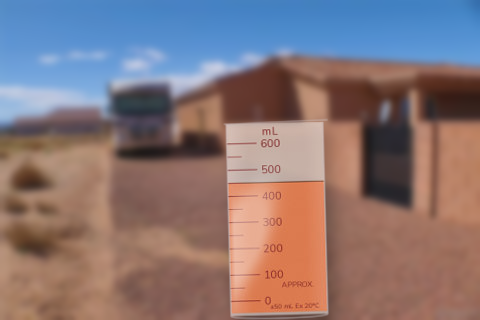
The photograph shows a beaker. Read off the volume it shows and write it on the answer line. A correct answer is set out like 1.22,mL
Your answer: 450,mL
